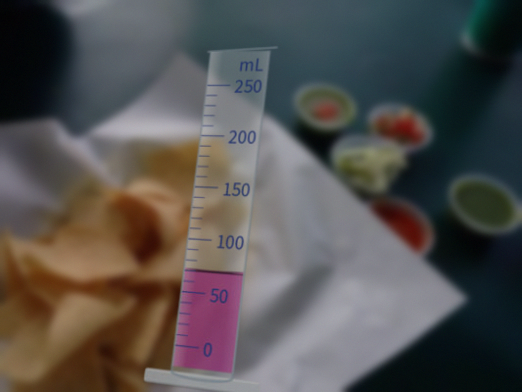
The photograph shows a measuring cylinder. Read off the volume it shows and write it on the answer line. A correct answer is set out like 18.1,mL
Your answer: 70,mL
